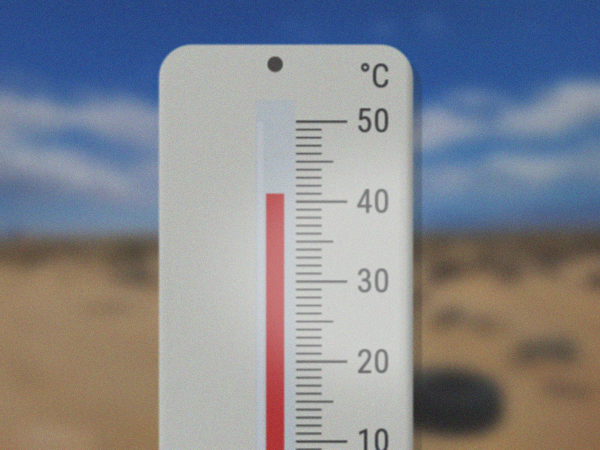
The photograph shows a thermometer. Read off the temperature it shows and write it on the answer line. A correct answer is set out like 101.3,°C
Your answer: 41,°C
